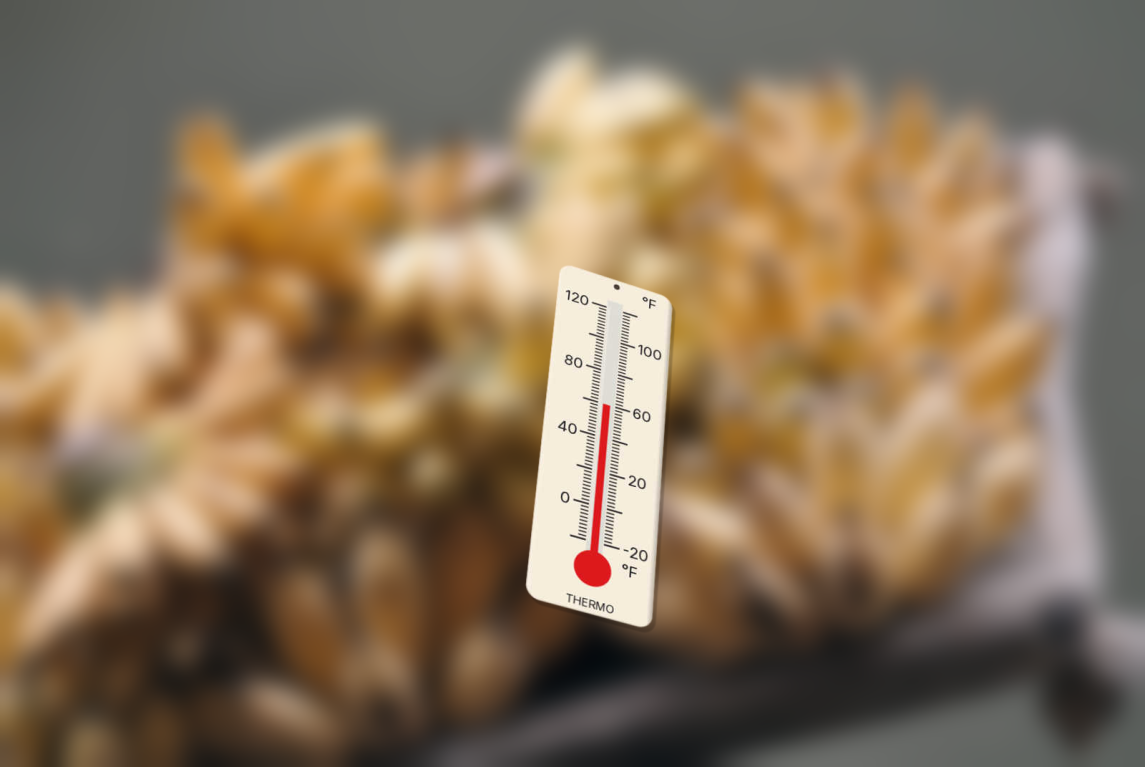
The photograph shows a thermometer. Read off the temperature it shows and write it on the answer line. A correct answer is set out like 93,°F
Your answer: 60,°F
